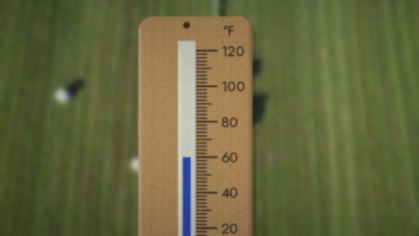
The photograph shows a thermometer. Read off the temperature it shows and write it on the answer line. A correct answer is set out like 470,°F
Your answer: 60,°F
